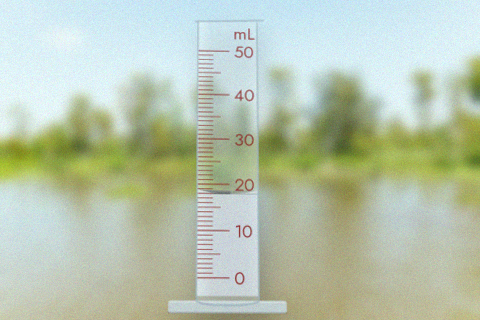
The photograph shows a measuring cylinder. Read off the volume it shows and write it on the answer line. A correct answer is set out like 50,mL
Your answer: 18,mL
